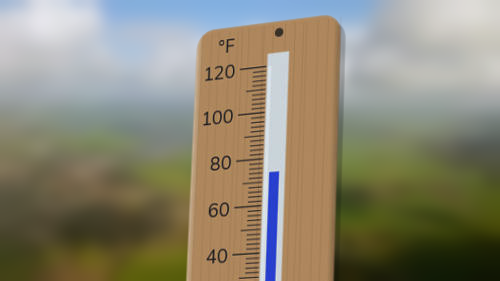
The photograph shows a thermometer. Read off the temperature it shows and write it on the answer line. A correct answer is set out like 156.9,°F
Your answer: 74,°F
